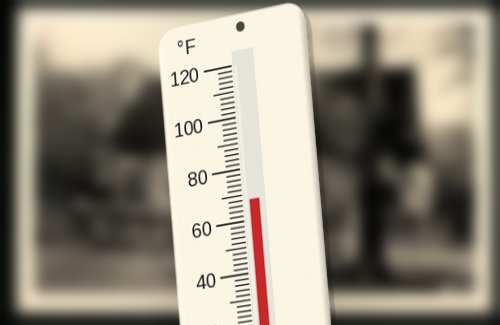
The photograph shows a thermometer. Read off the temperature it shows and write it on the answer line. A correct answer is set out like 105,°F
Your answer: 68,°F
